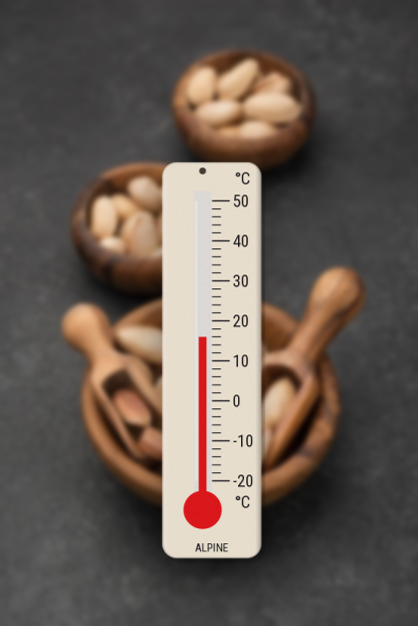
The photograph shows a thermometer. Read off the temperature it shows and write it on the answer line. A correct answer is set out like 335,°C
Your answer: 16,°C
